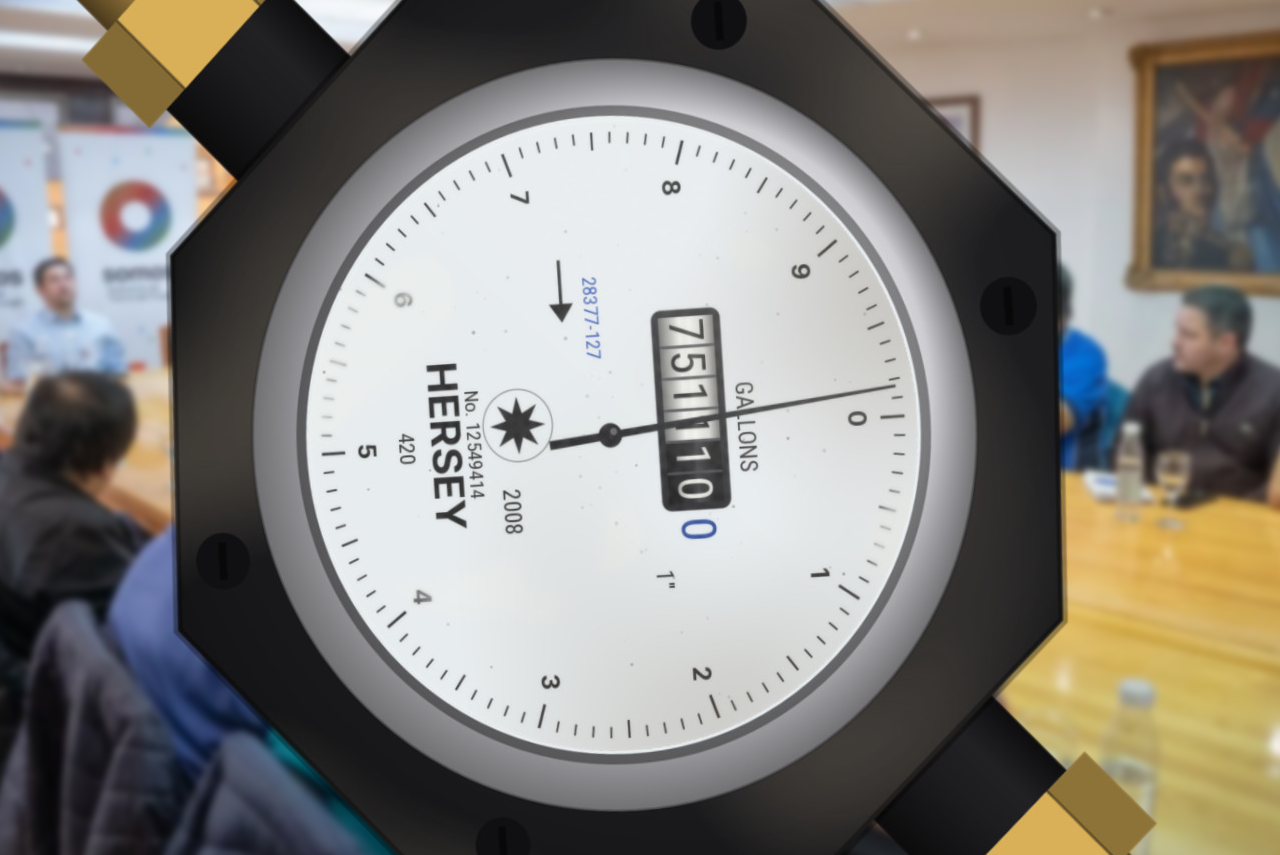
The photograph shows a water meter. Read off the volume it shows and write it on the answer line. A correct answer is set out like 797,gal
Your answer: 7511099.8,gal
